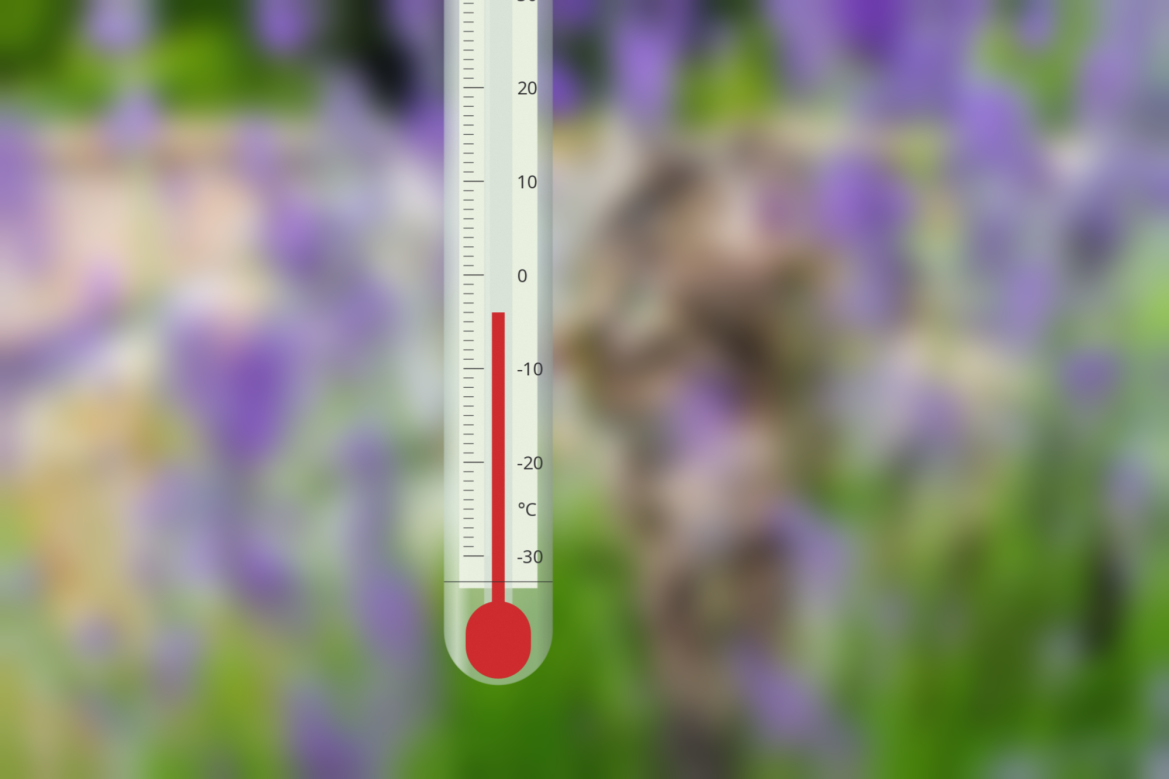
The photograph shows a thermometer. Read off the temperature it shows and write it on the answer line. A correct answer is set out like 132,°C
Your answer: -4,°C
